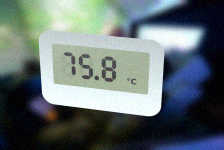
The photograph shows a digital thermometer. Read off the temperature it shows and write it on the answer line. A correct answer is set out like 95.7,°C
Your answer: 75.8,°C
